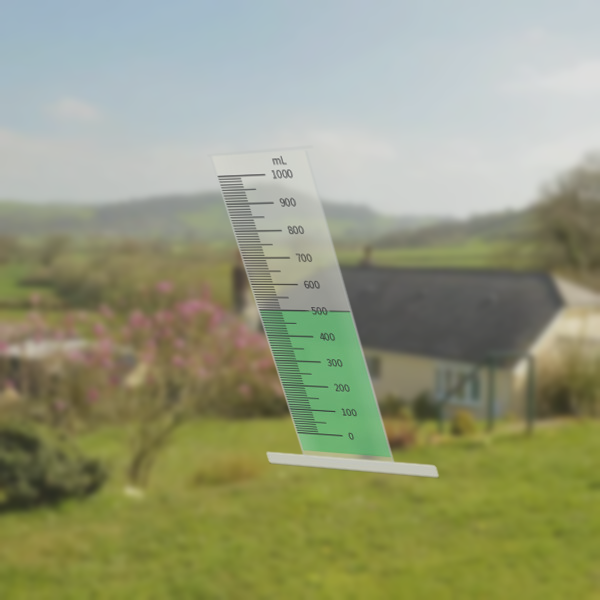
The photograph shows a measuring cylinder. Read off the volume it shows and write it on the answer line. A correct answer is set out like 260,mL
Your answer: 500,mL
